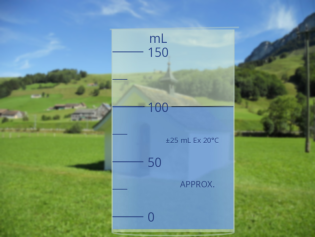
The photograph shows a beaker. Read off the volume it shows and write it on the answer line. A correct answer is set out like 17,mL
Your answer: 100,mL
